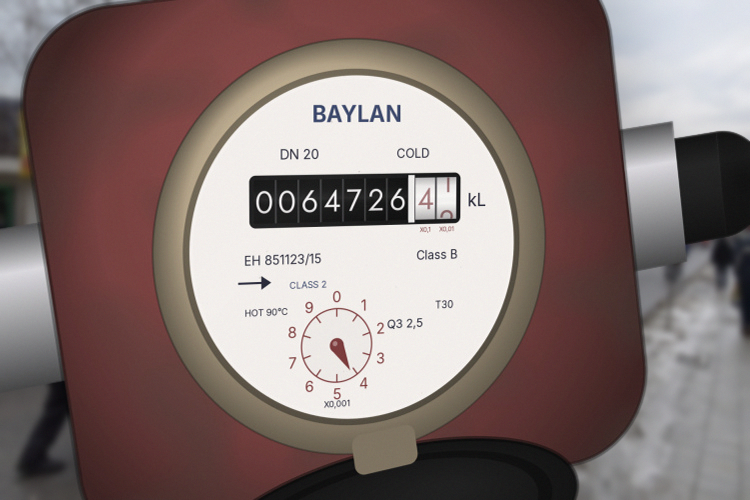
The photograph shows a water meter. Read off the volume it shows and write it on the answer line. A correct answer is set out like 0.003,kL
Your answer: 64726.414,kL
